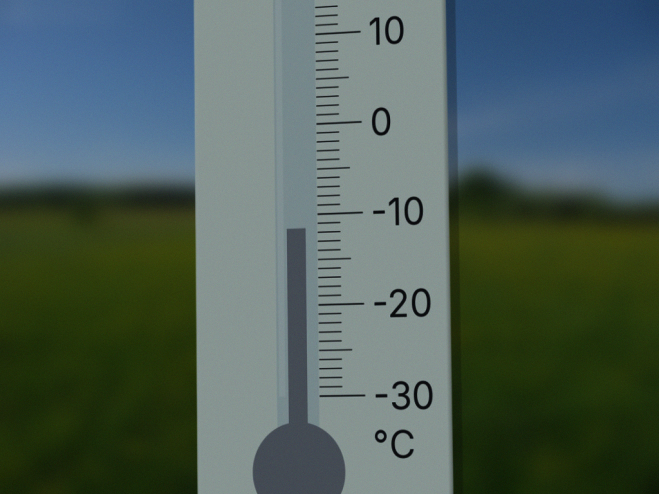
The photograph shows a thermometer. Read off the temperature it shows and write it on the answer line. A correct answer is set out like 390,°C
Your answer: -11.5,°C
